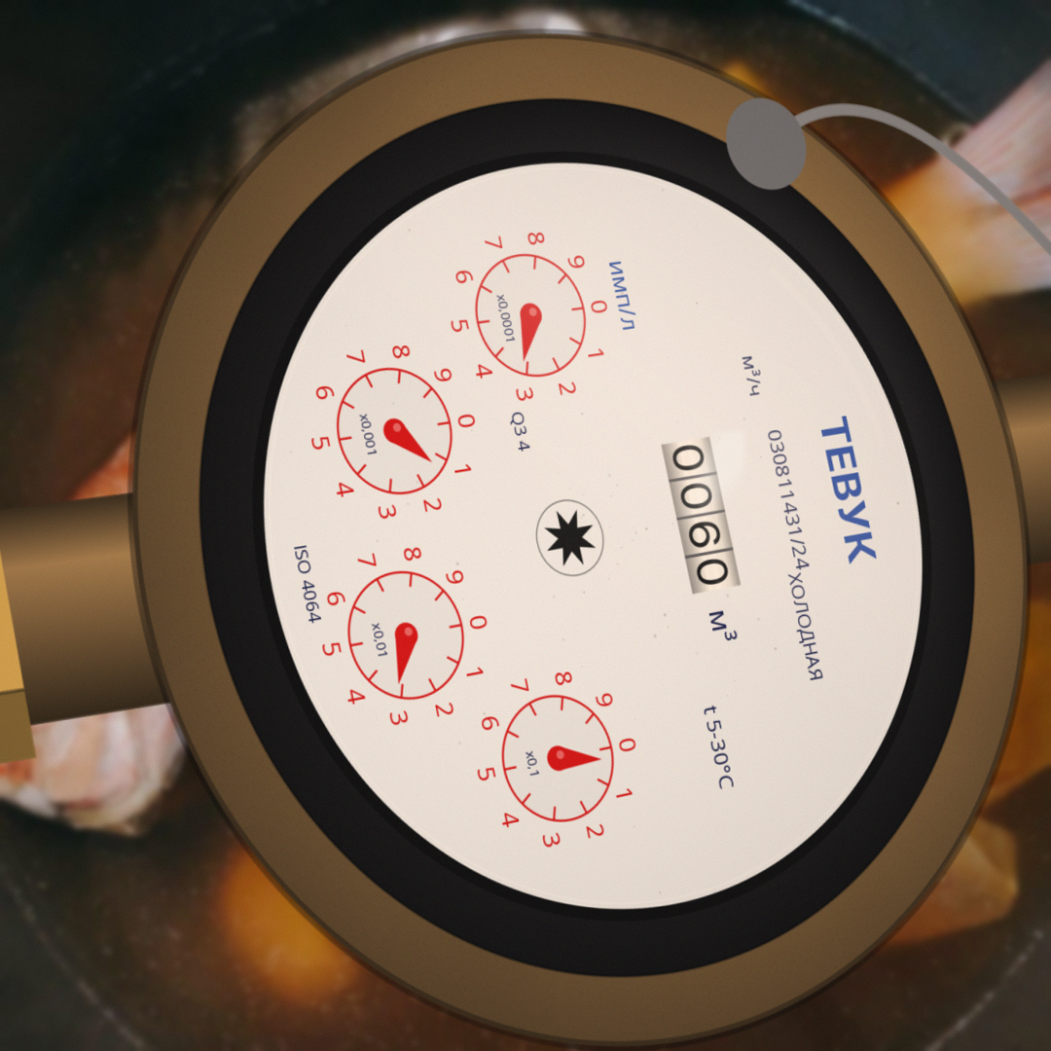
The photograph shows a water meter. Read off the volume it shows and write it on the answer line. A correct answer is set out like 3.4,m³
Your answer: 60.0313,m³
